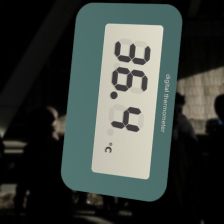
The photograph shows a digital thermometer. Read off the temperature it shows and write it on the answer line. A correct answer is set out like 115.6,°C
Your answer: 36.4,°C
